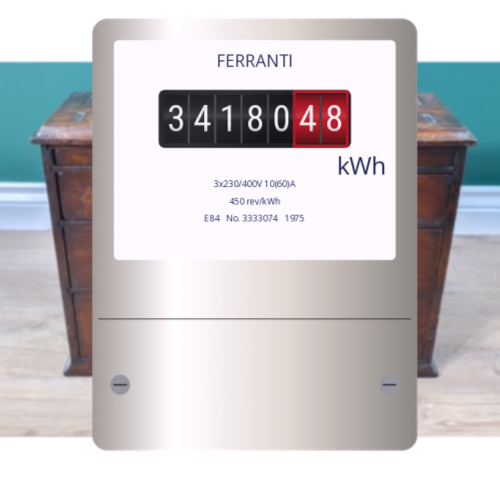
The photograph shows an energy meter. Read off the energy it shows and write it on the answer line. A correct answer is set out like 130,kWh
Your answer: 34180.48,kWh
